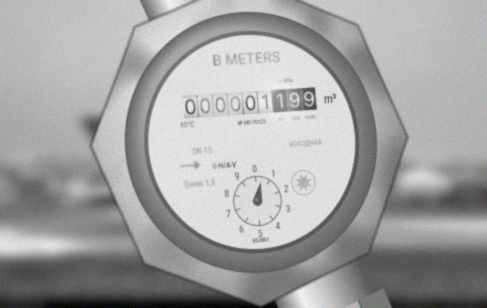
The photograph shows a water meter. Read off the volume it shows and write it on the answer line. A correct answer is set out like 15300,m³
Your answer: 1.1990,m³
